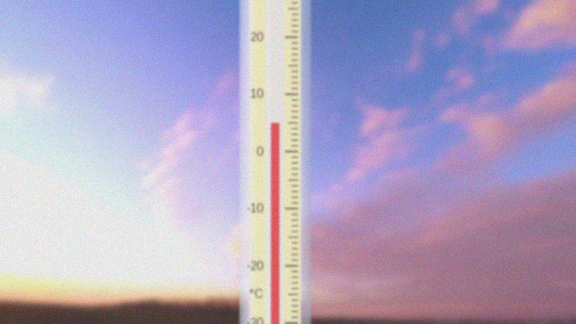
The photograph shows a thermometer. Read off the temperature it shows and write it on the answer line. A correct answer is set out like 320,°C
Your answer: 5,°C
